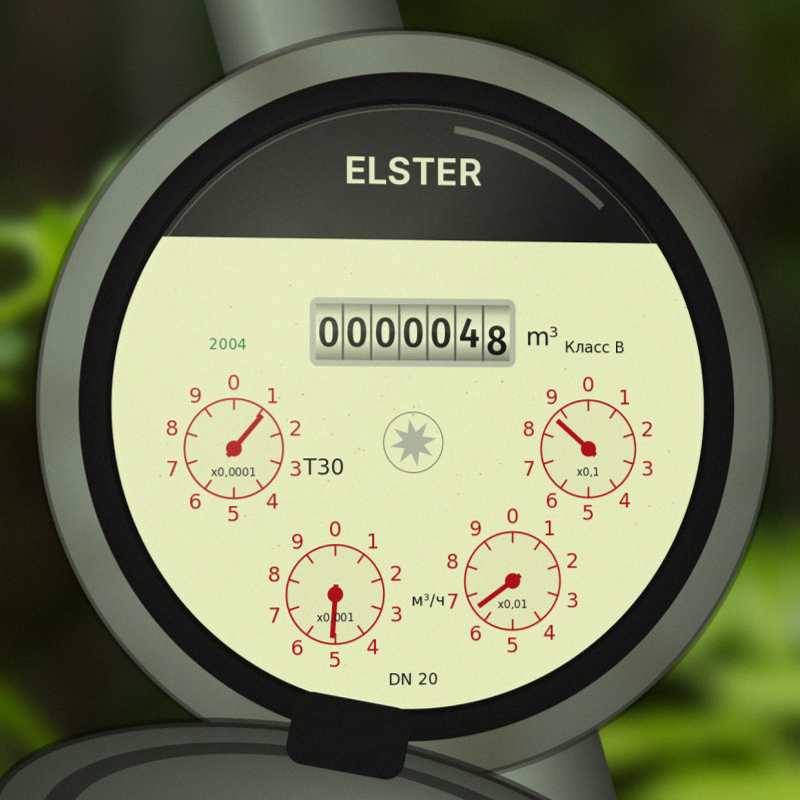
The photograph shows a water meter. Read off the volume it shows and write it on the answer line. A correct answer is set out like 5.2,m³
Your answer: 47.8651,m³
